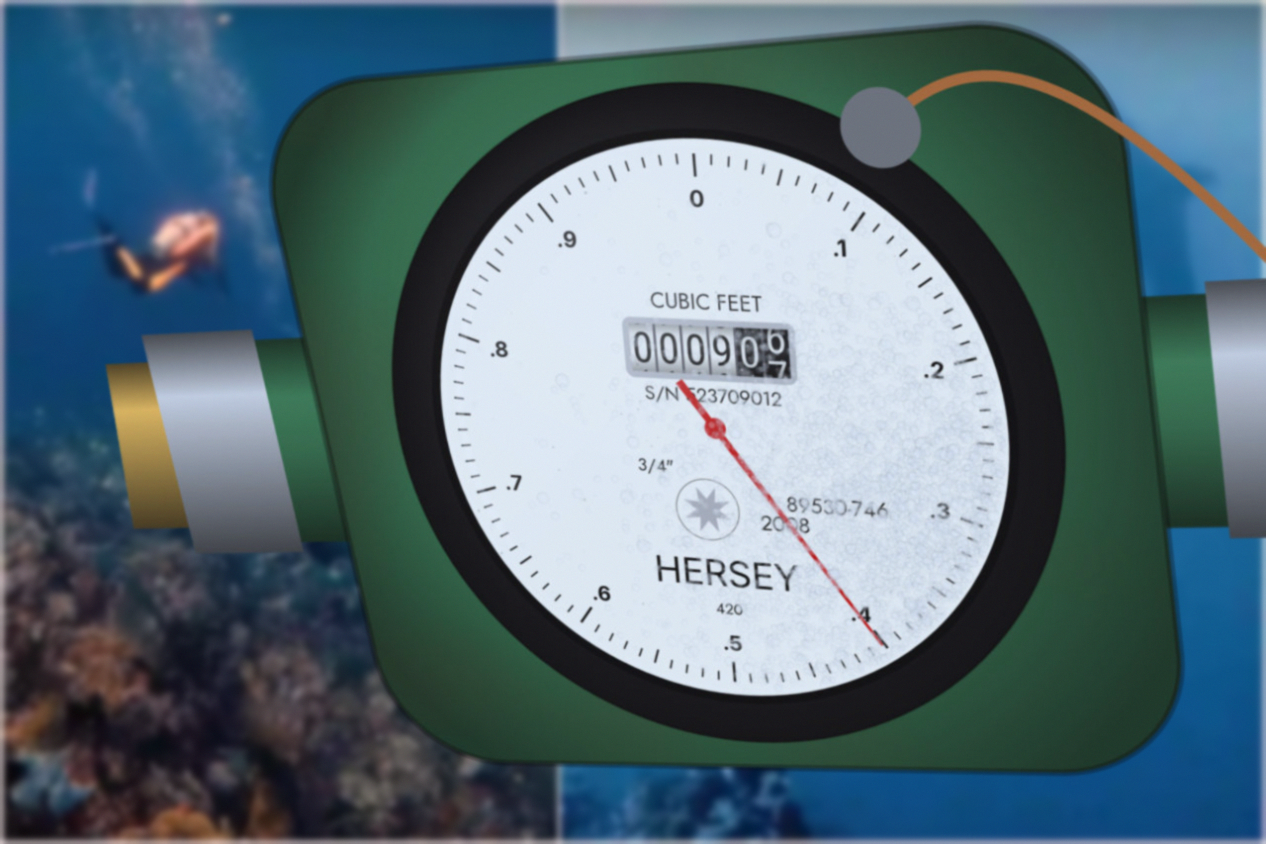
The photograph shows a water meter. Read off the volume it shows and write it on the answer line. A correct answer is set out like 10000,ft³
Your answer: 906.40,ft³
